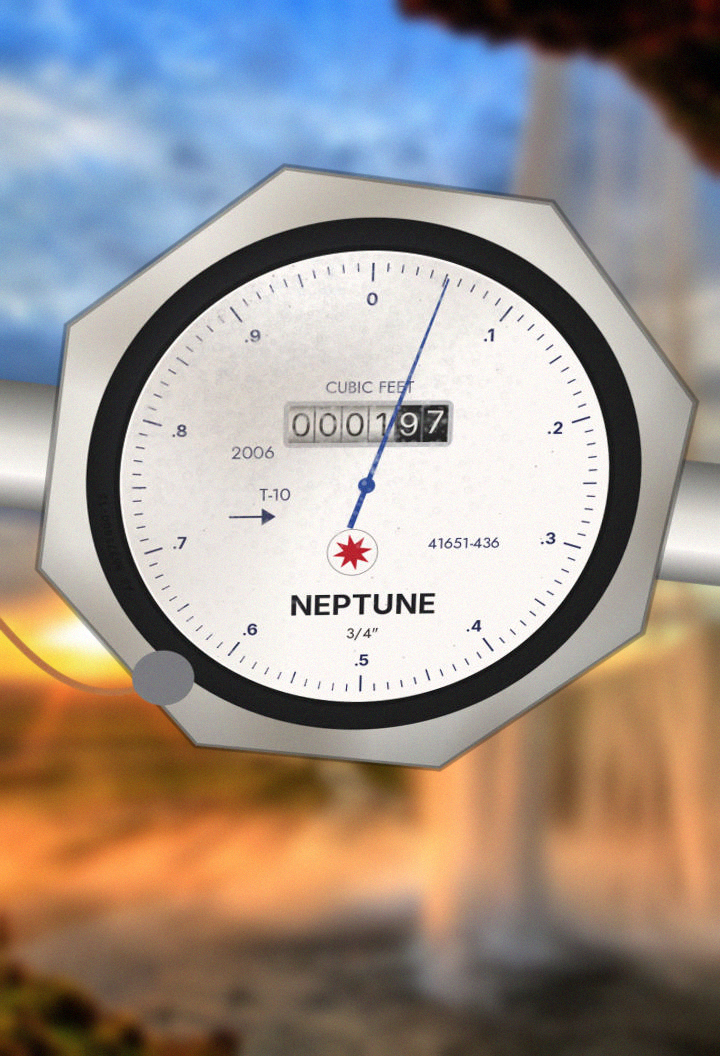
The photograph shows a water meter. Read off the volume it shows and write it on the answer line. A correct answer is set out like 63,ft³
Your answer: 197.05,ft³
